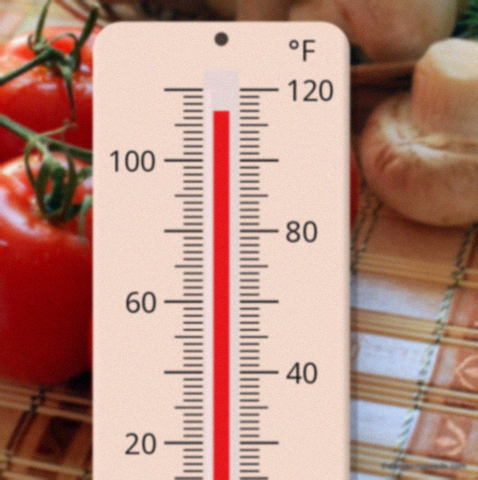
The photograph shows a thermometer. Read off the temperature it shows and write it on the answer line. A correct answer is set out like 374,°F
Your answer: 114,°F
